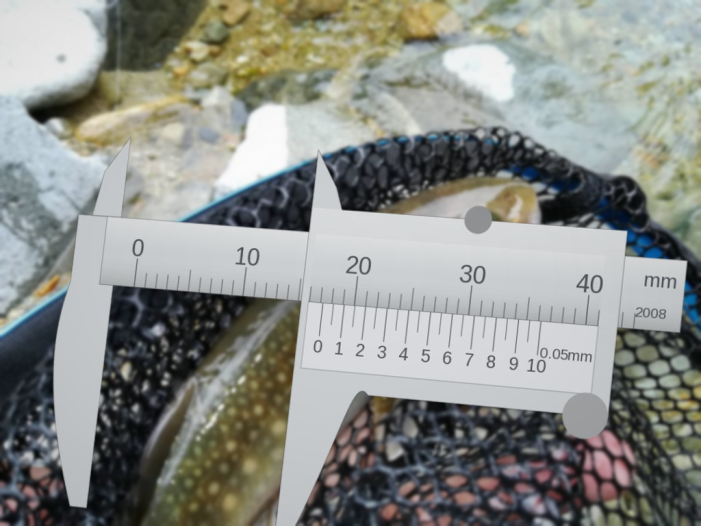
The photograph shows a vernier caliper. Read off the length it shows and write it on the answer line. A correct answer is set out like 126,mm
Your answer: 17.2,mm
